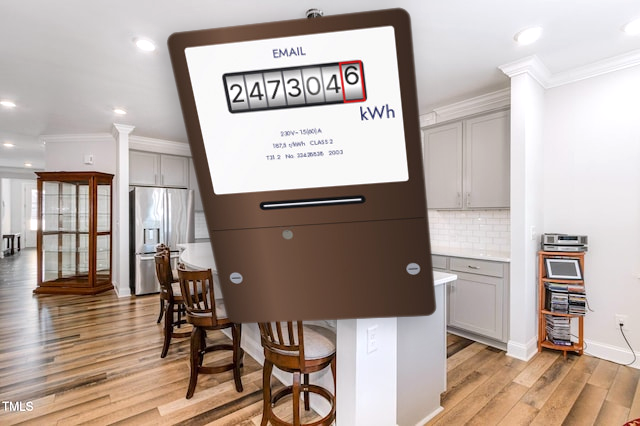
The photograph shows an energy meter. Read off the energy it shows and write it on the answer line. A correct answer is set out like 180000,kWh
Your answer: 247304.6,kWh
